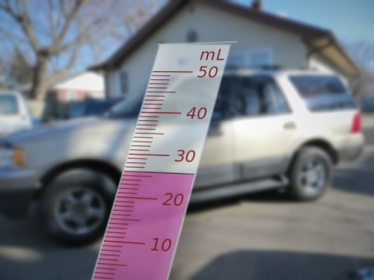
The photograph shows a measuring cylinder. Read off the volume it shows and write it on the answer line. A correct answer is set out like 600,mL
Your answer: 26,mL
